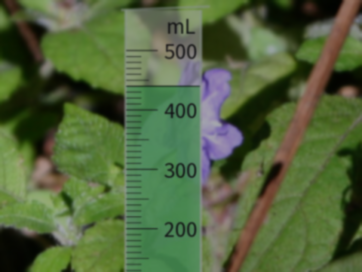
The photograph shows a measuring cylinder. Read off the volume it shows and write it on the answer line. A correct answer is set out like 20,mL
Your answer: 440,mL
